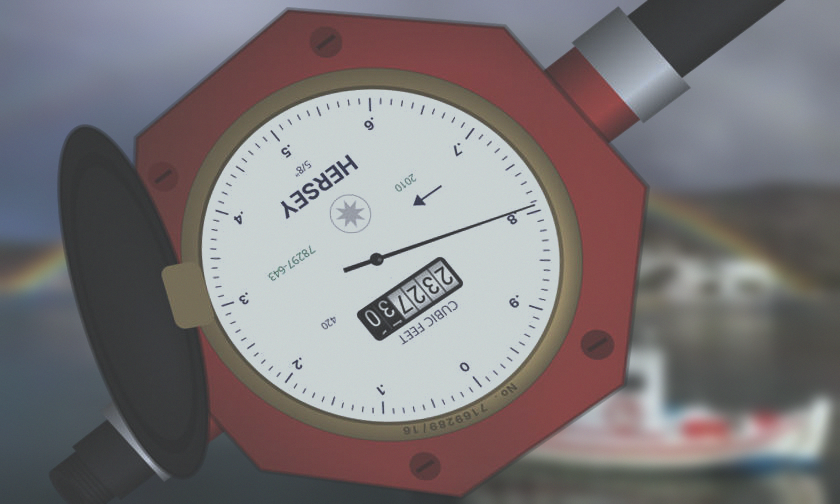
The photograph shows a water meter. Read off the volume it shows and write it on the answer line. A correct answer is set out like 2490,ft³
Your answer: 232729.79,ft³
